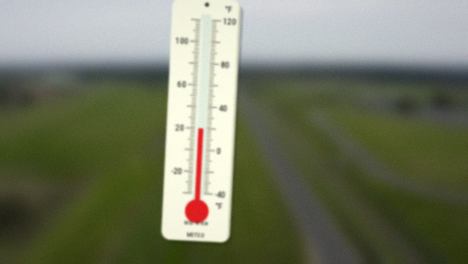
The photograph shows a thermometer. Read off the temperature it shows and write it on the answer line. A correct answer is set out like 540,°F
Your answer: 20,°F
